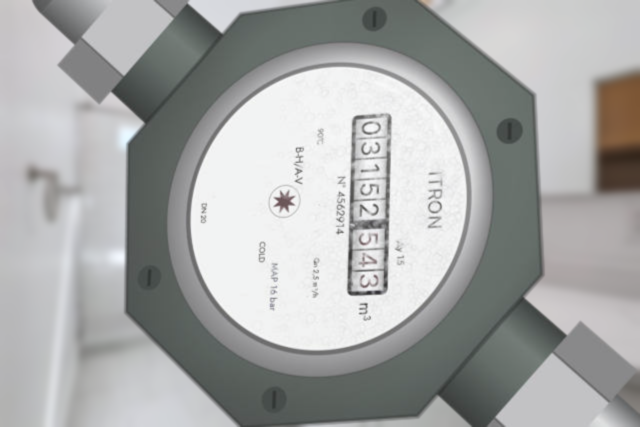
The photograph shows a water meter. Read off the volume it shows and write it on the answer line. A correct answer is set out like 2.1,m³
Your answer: 3152.543,m³
